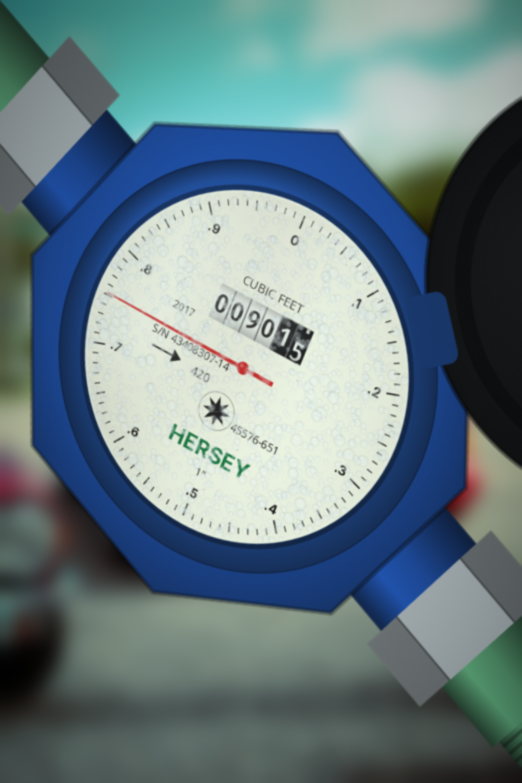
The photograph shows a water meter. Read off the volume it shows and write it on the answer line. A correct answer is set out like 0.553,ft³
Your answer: 9014.75,ft³
